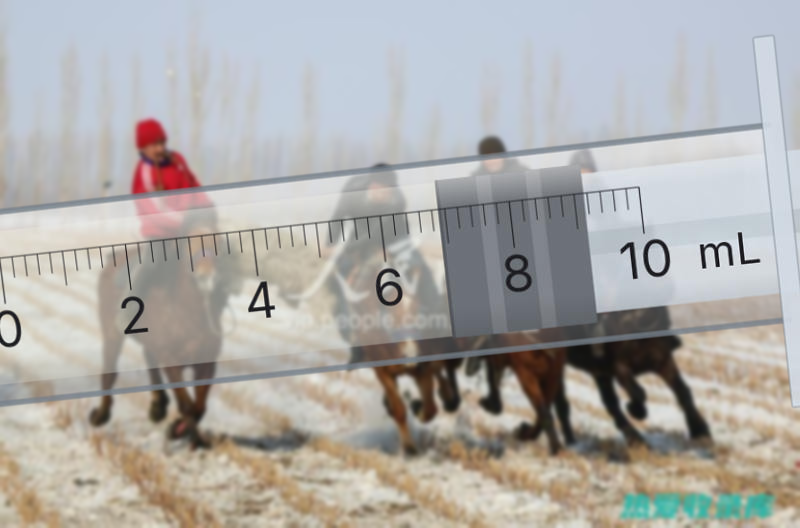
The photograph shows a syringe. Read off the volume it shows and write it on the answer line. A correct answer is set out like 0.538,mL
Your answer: 6.9,mL
